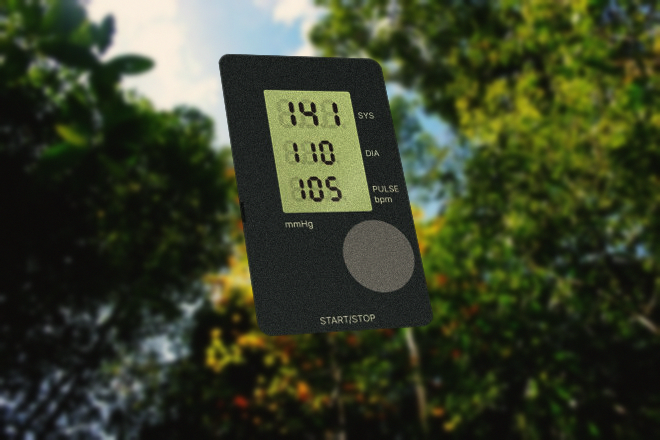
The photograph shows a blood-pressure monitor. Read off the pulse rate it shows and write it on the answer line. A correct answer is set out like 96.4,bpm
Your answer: 105,bpm
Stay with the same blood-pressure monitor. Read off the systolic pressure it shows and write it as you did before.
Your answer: 141,mmHg
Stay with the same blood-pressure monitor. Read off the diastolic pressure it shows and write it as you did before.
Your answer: 110,mmHg
